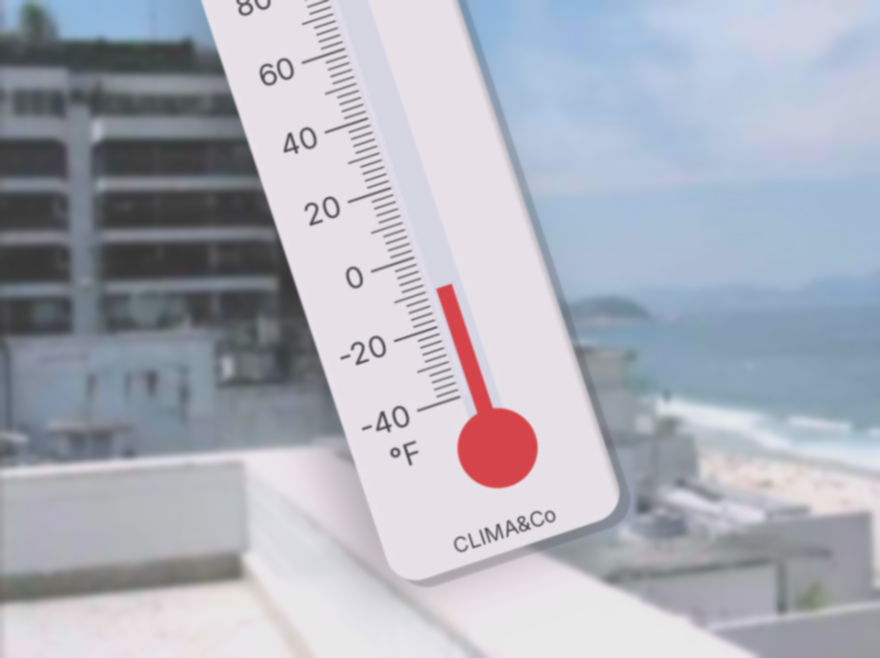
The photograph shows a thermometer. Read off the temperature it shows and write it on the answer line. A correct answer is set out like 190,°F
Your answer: -10,°F
